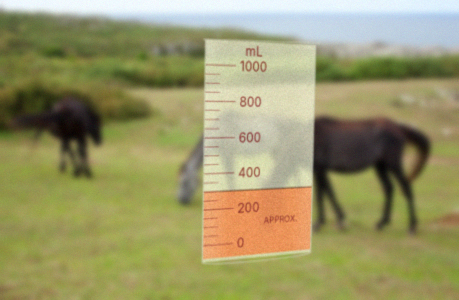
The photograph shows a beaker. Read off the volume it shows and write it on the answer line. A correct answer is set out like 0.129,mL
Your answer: 300,mL
